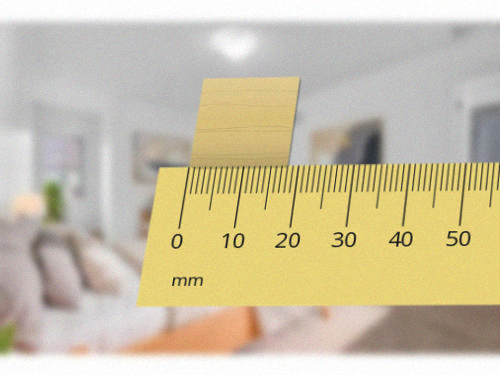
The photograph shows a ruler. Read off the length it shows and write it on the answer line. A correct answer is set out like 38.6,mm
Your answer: 18,mm
